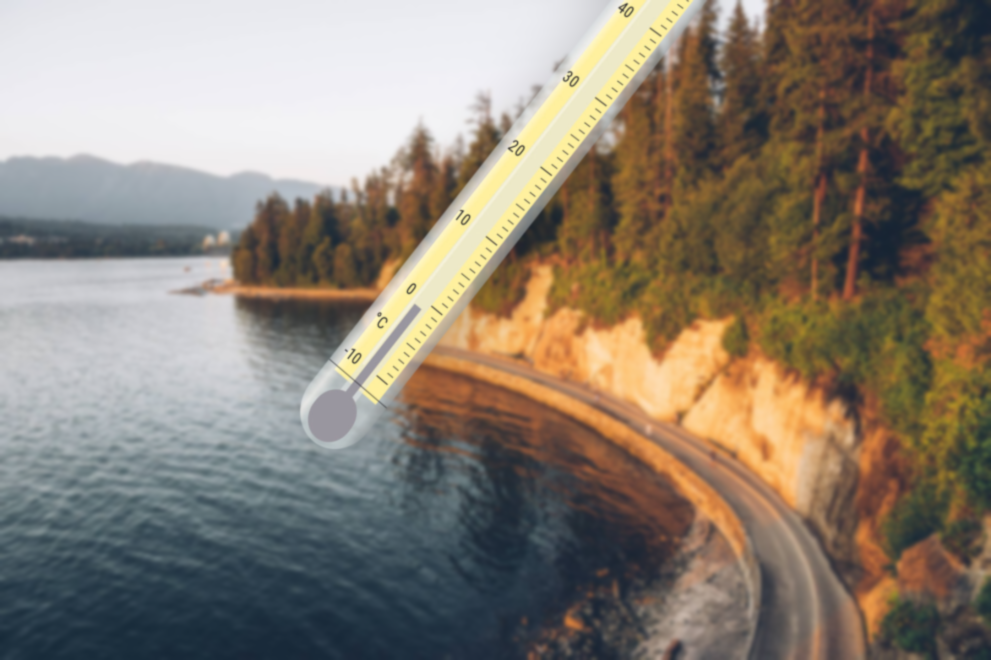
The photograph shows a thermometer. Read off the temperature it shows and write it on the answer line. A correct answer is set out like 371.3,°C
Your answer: -1,°C
